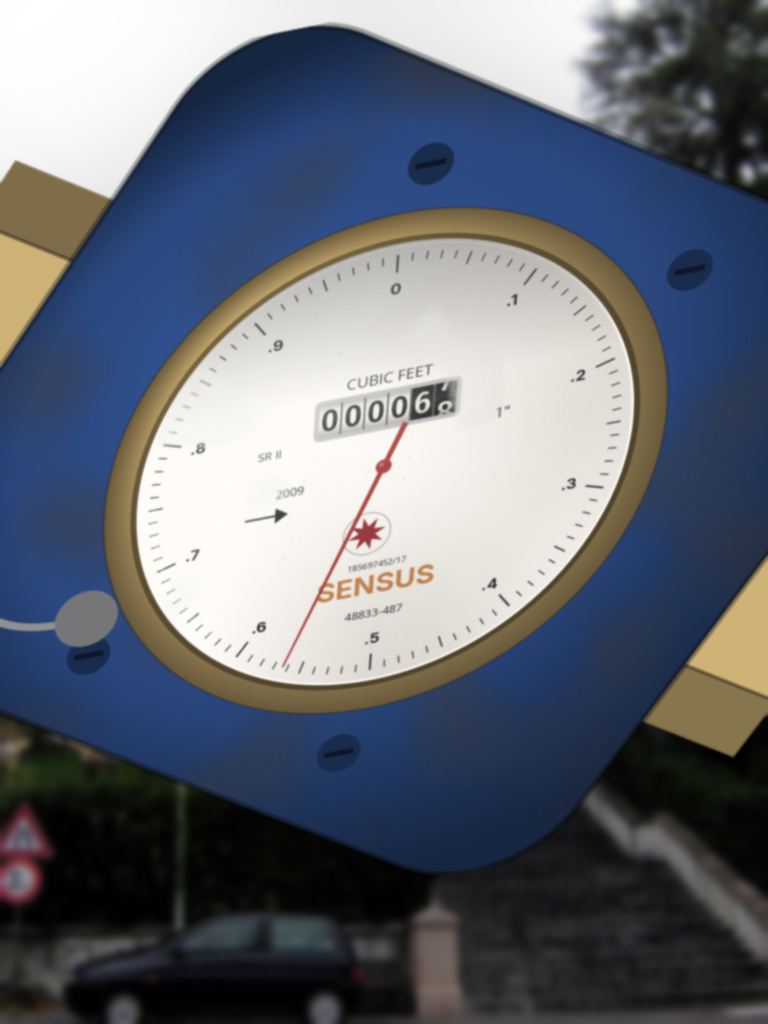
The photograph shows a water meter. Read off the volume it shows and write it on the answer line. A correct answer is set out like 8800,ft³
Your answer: 67.56,ft³
